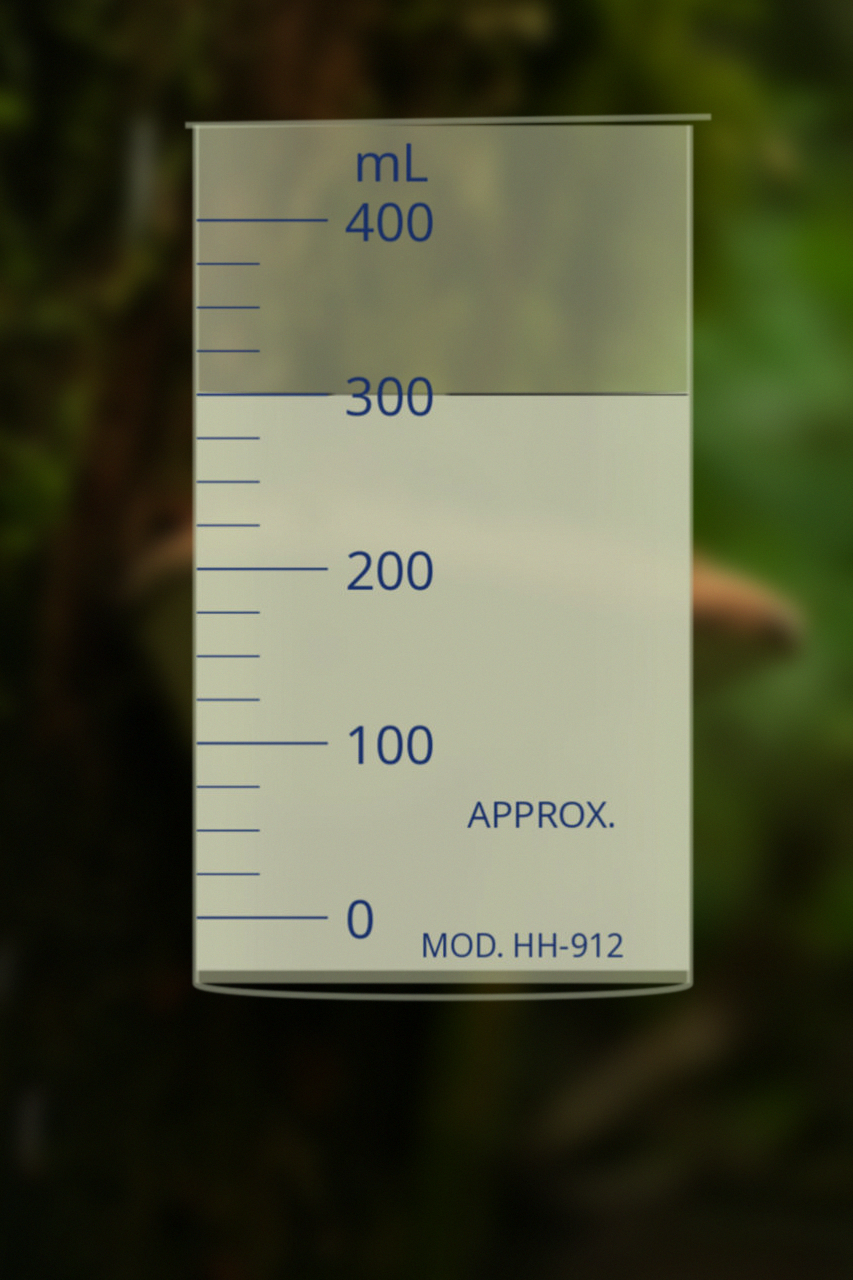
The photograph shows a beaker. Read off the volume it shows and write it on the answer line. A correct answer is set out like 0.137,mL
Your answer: 300,mL
